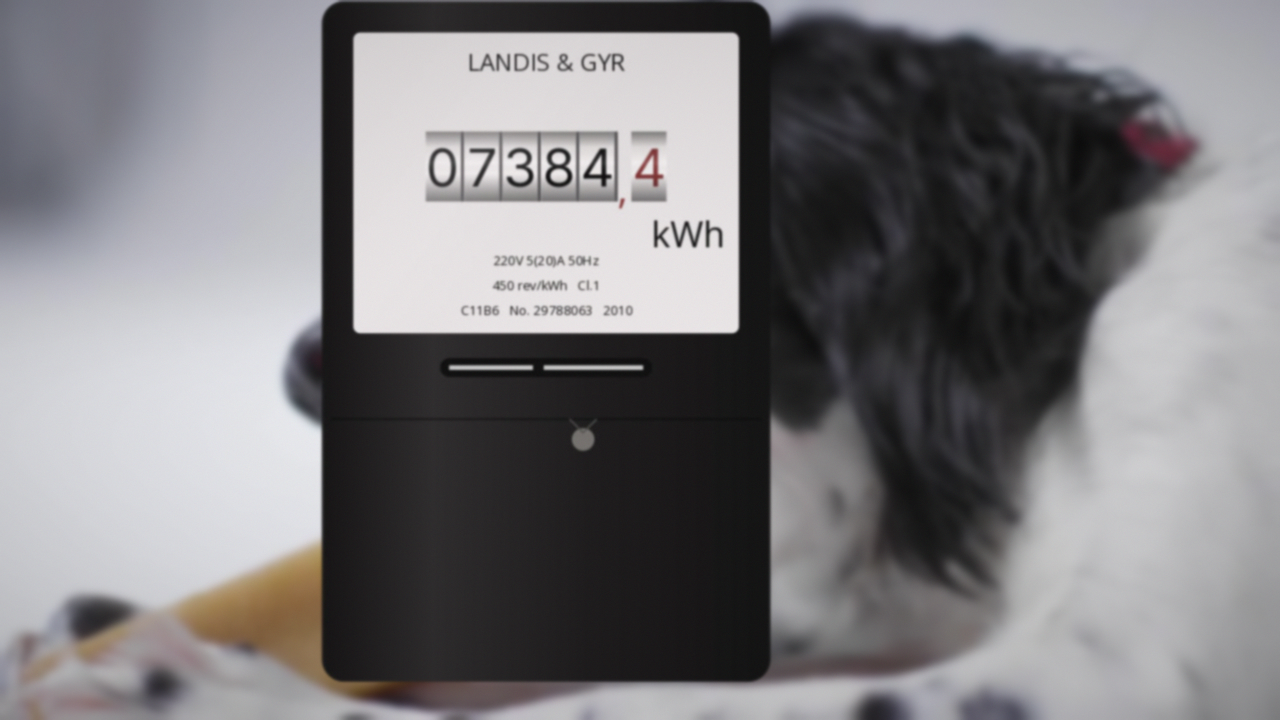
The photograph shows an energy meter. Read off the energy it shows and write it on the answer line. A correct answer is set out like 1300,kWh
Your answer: 7384.4,kWh
